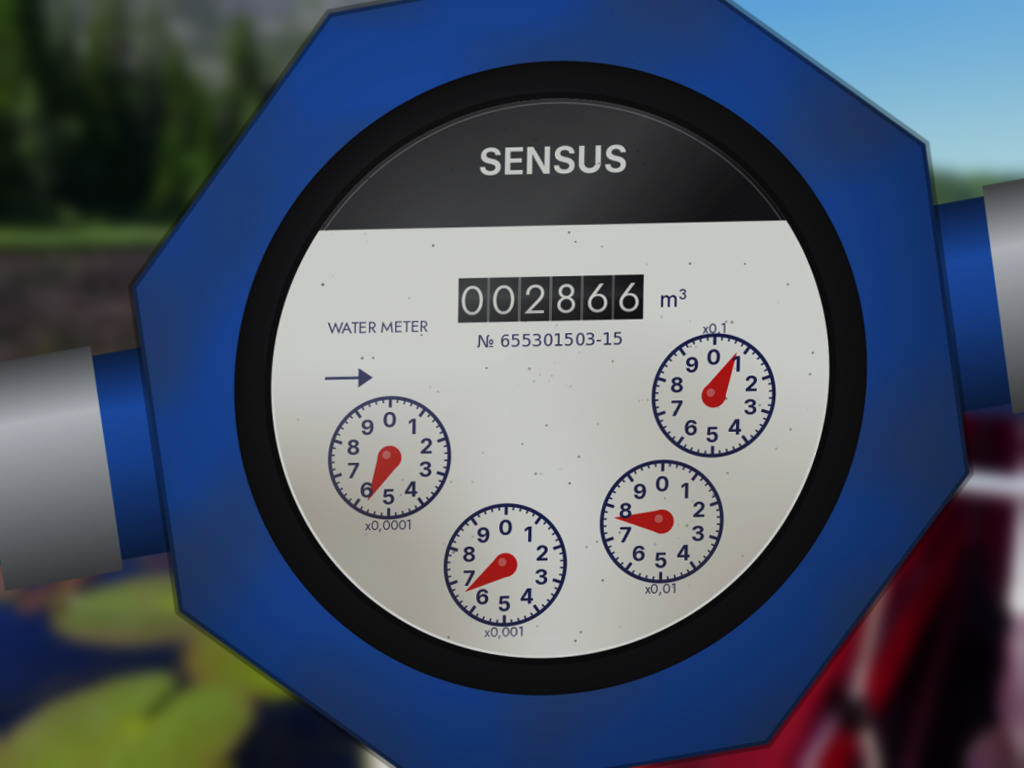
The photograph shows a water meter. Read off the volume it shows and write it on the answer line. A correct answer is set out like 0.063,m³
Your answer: 2866.0765,m³
